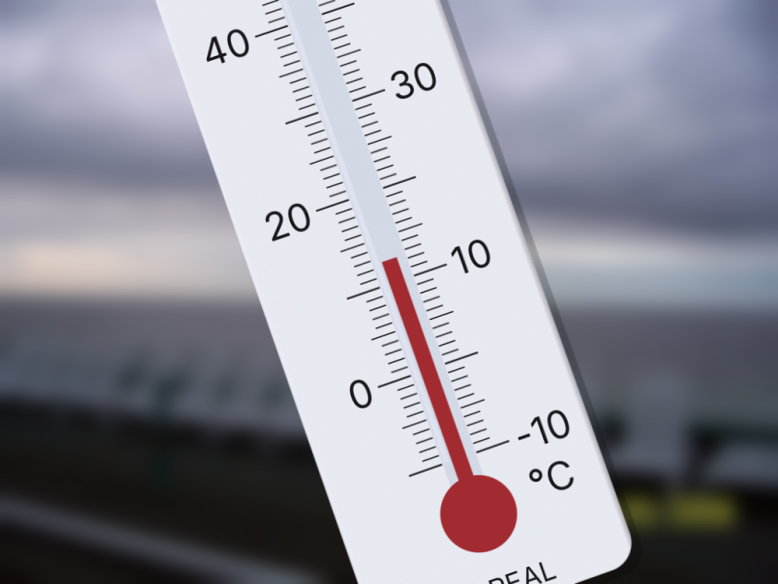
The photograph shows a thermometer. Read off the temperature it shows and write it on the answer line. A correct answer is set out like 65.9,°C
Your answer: 12.5,°C
